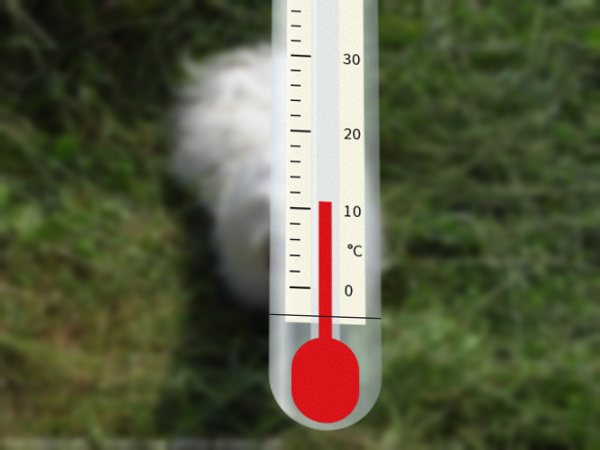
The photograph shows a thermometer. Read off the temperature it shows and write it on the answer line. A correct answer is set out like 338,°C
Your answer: 11,°C
